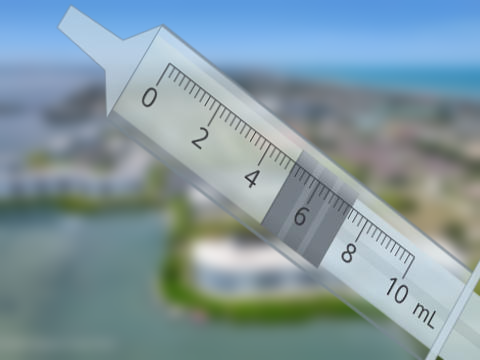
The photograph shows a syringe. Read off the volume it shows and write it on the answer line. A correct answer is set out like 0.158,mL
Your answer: 5,mL
